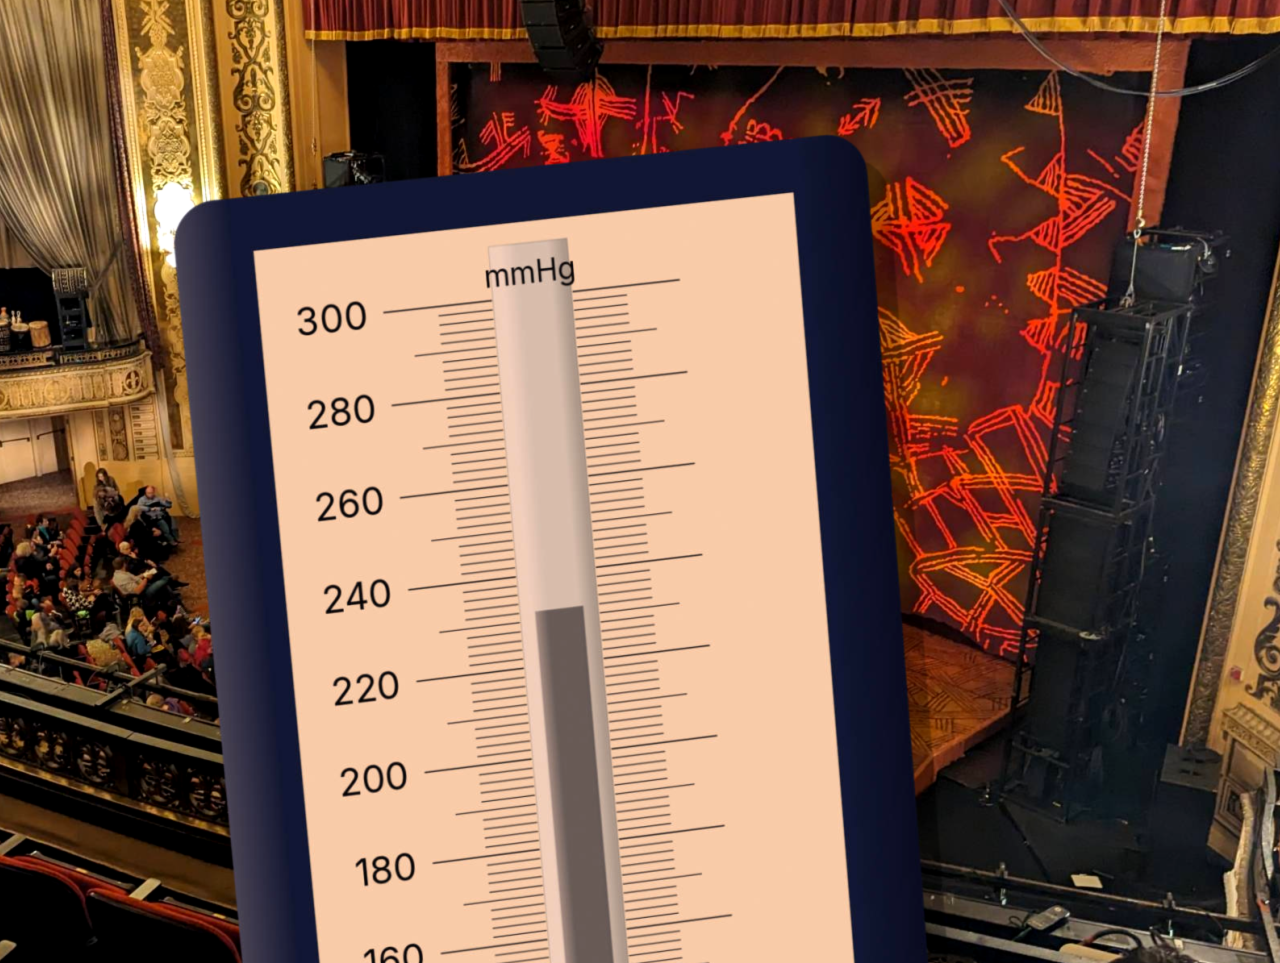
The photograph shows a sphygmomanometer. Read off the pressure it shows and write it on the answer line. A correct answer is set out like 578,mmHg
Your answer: 232,mmHg
